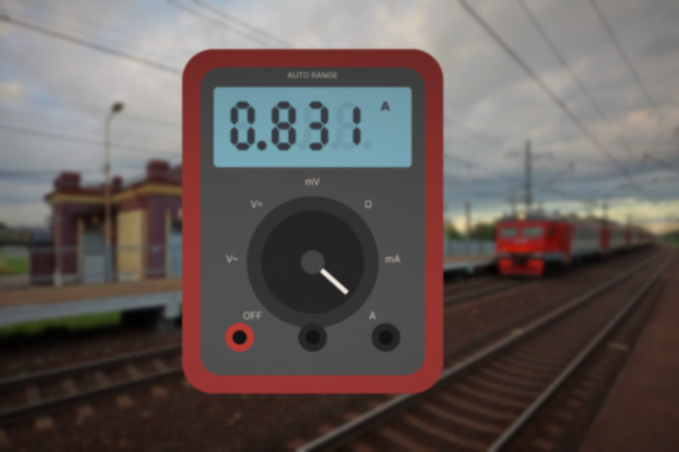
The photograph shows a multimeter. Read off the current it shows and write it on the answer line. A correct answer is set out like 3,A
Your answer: 0.831,A
